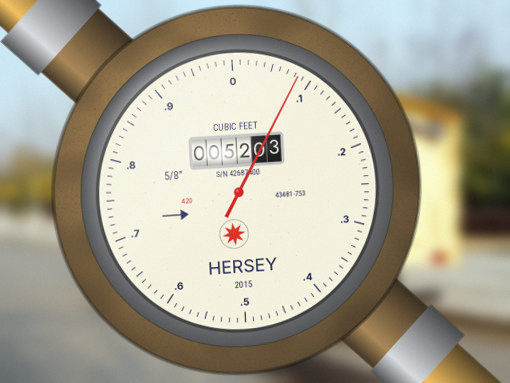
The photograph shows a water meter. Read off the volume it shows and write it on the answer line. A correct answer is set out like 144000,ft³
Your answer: 5203.08,ft³
